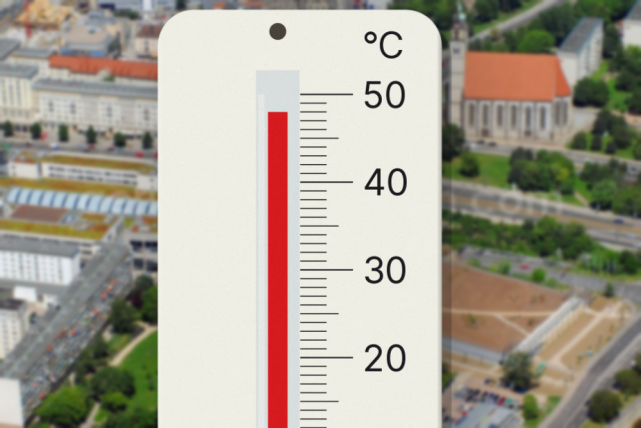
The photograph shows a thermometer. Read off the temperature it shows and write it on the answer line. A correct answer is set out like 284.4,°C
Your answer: 48,°C
